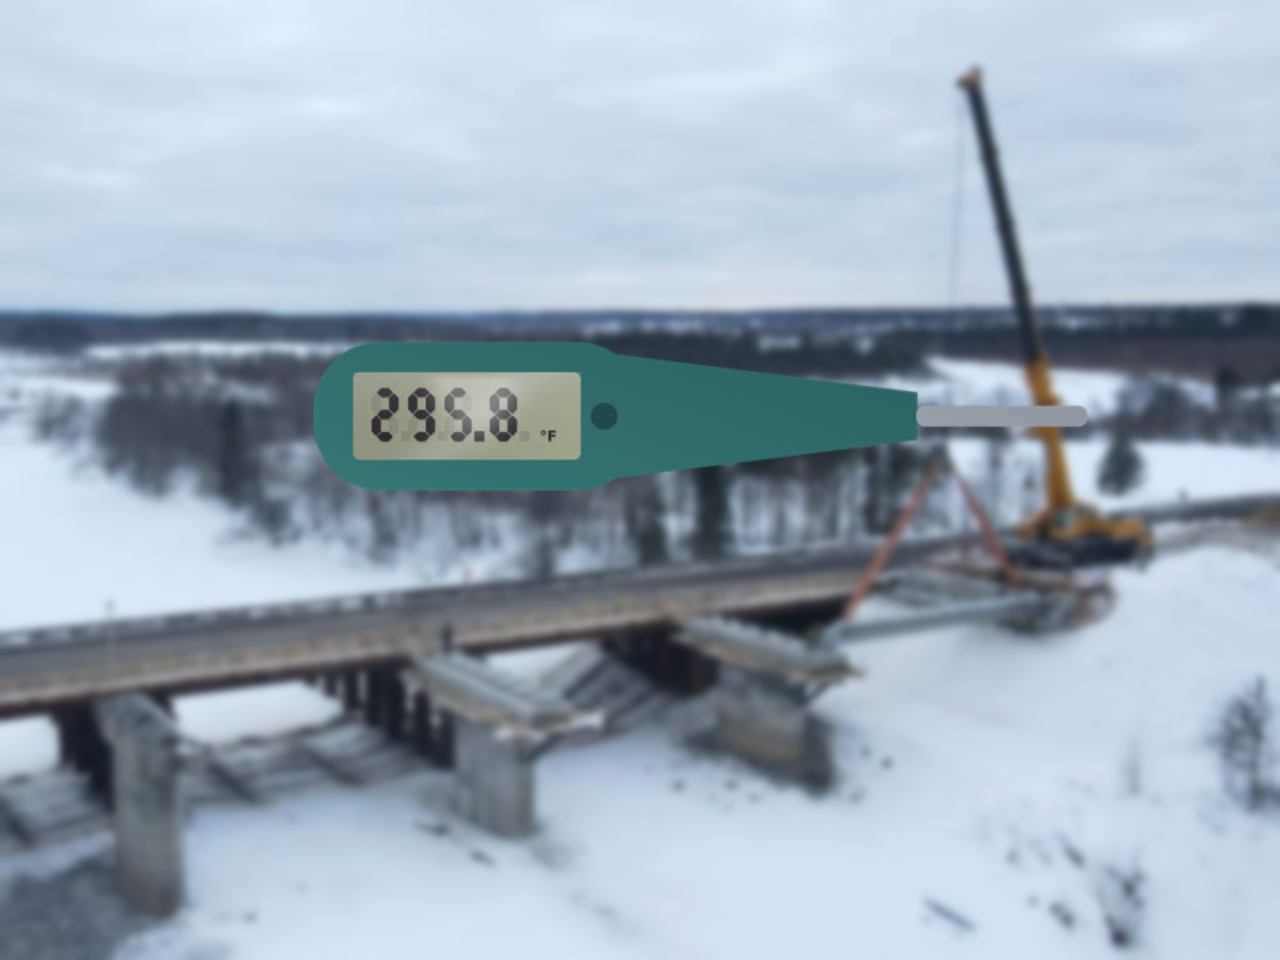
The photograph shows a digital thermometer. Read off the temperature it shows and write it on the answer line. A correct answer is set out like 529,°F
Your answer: 295.8,°F
